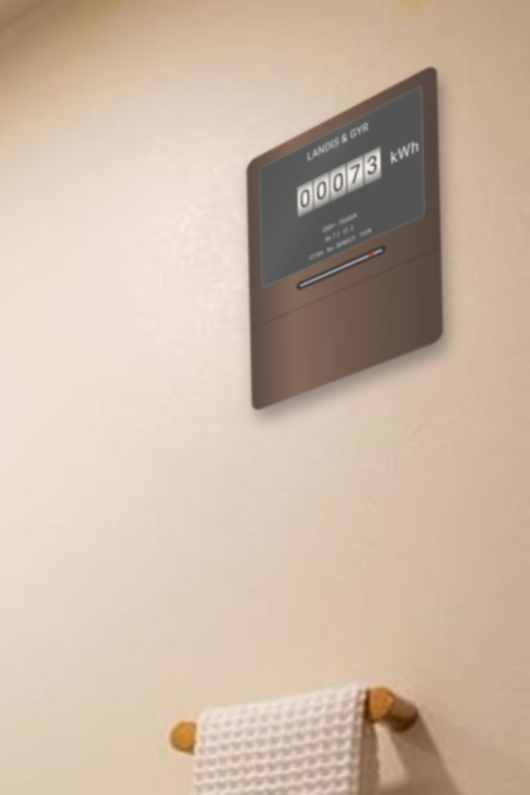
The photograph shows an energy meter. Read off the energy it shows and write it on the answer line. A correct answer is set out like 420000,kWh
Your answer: 73,kWh
